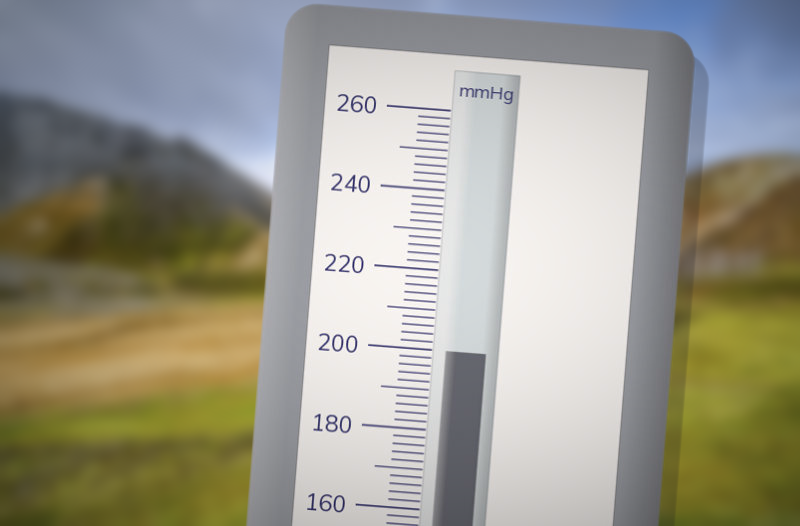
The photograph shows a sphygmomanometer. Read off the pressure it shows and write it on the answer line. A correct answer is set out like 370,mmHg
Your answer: 200,mmHg
